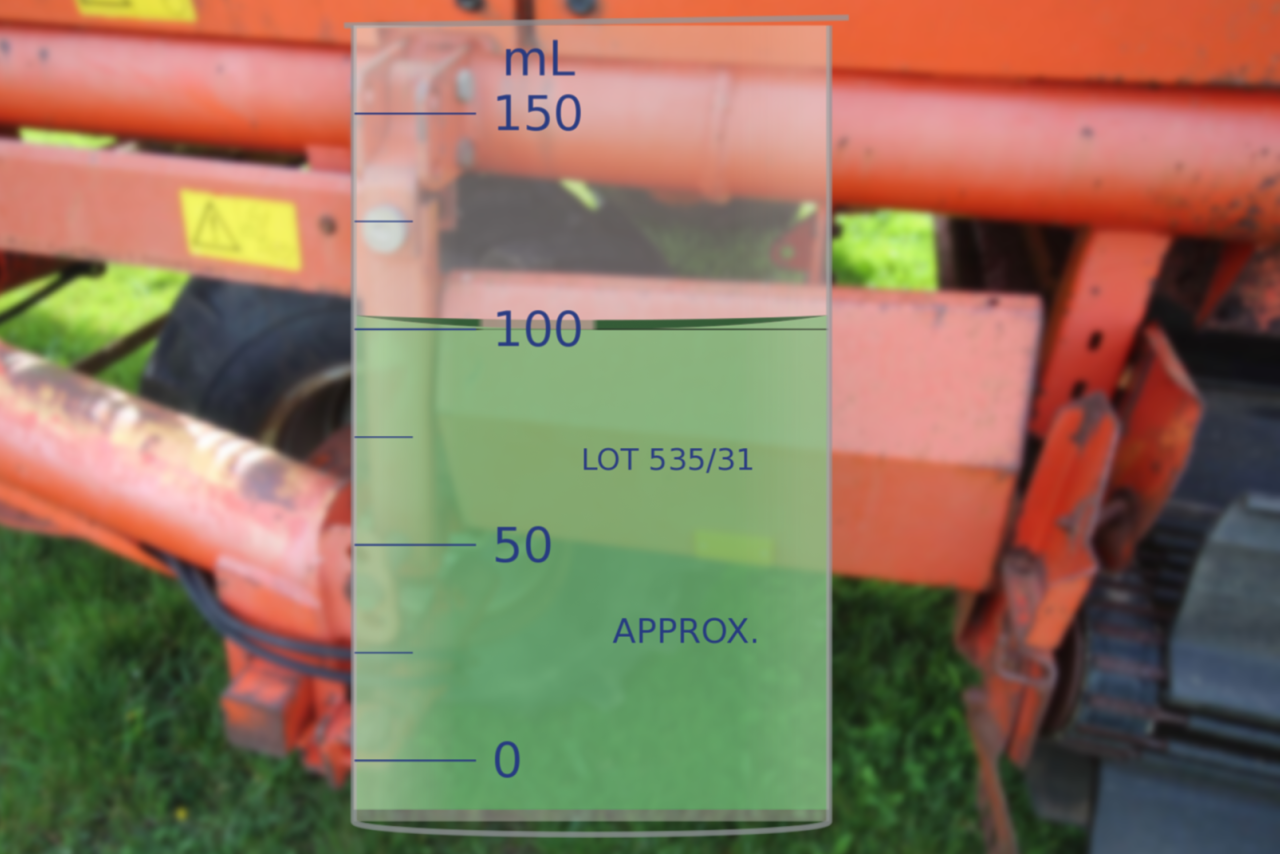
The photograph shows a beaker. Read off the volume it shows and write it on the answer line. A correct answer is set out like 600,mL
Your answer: 100,mL
